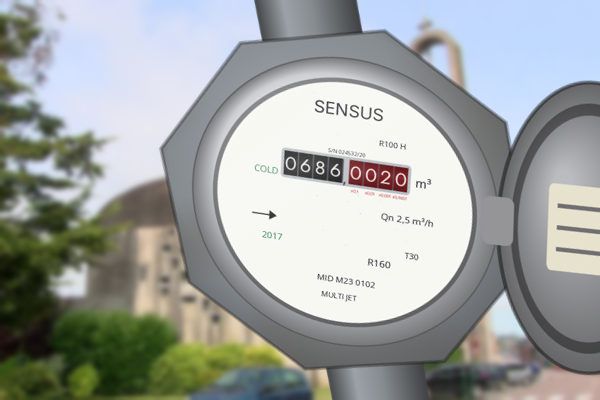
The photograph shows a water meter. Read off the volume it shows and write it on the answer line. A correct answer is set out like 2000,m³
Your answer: 686.0020,m³
